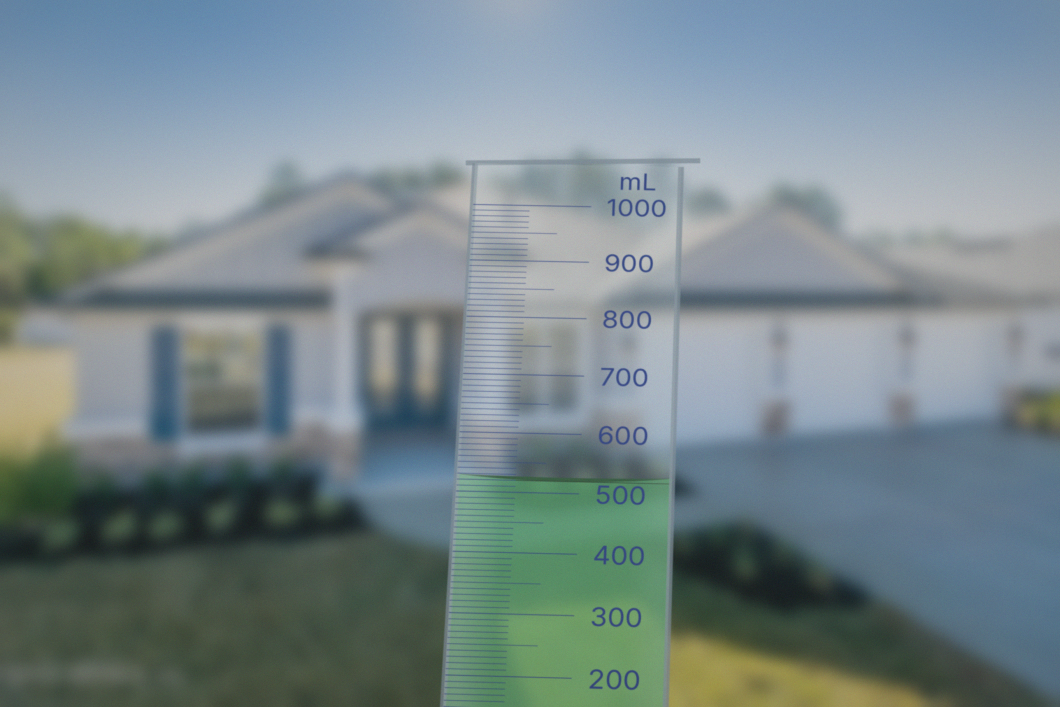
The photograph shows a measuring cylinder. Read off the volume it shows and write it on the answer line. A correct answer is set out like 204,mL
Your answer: 520,mL
